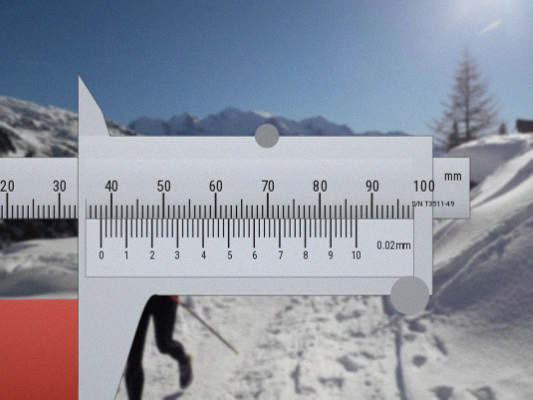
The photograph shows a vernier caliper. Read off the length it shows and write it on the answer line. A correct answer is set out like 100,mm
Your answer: 38.0,mm
